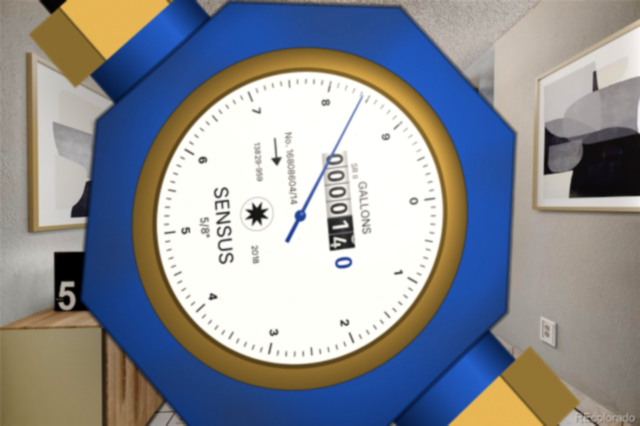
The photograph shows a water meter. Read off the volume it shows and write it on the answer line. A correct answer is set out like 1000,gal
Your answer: 138.4,gal
